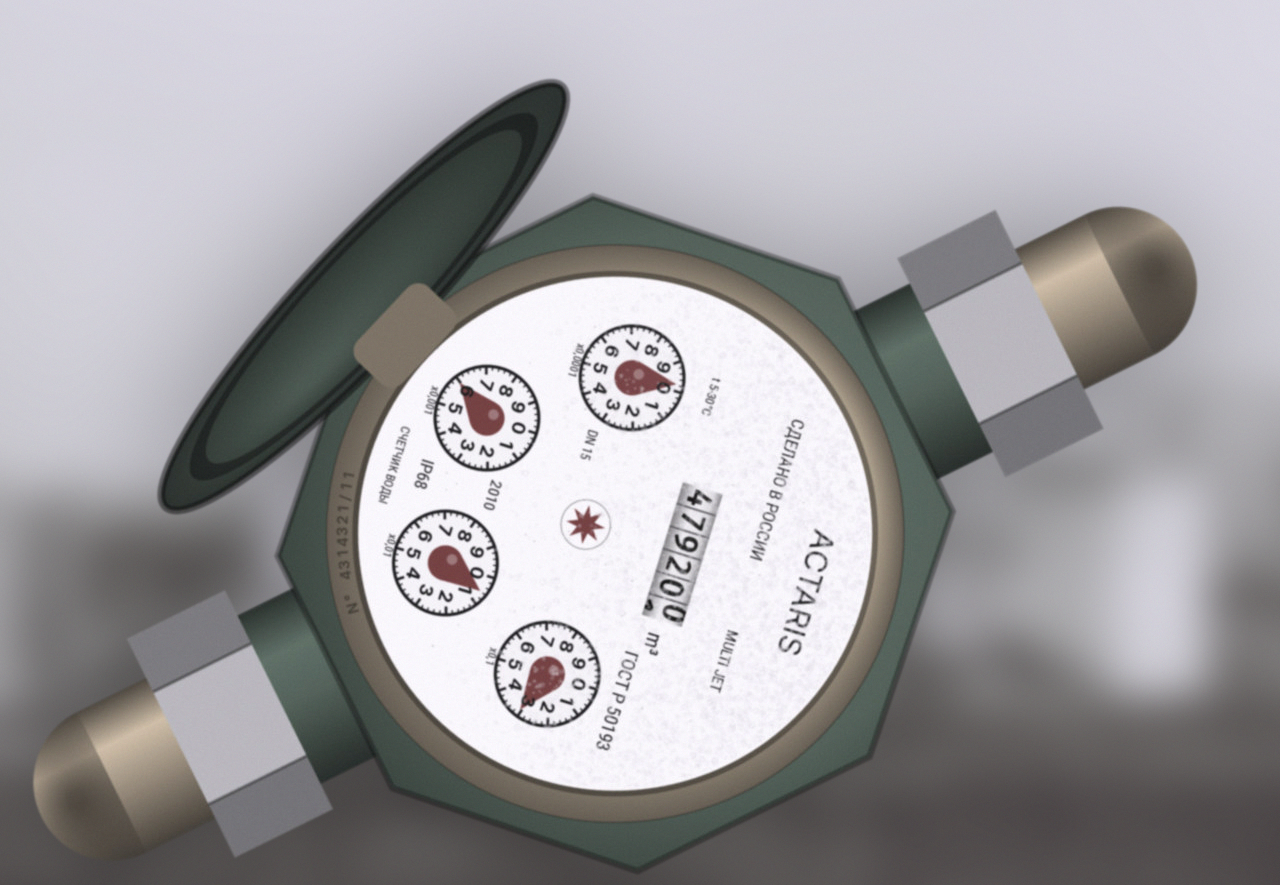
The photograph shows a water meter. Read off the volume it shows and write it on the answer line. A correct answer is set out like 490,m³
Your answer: 479200.3059,m³
